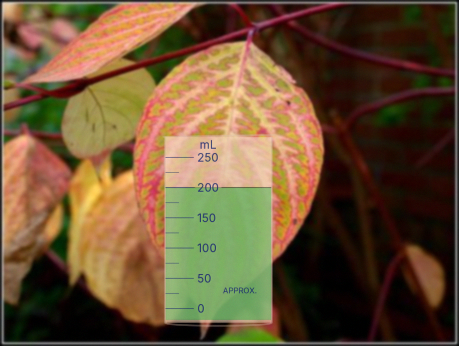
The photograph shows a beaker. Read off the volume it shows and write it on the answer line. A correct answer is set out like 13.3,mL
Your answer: 200,mL
